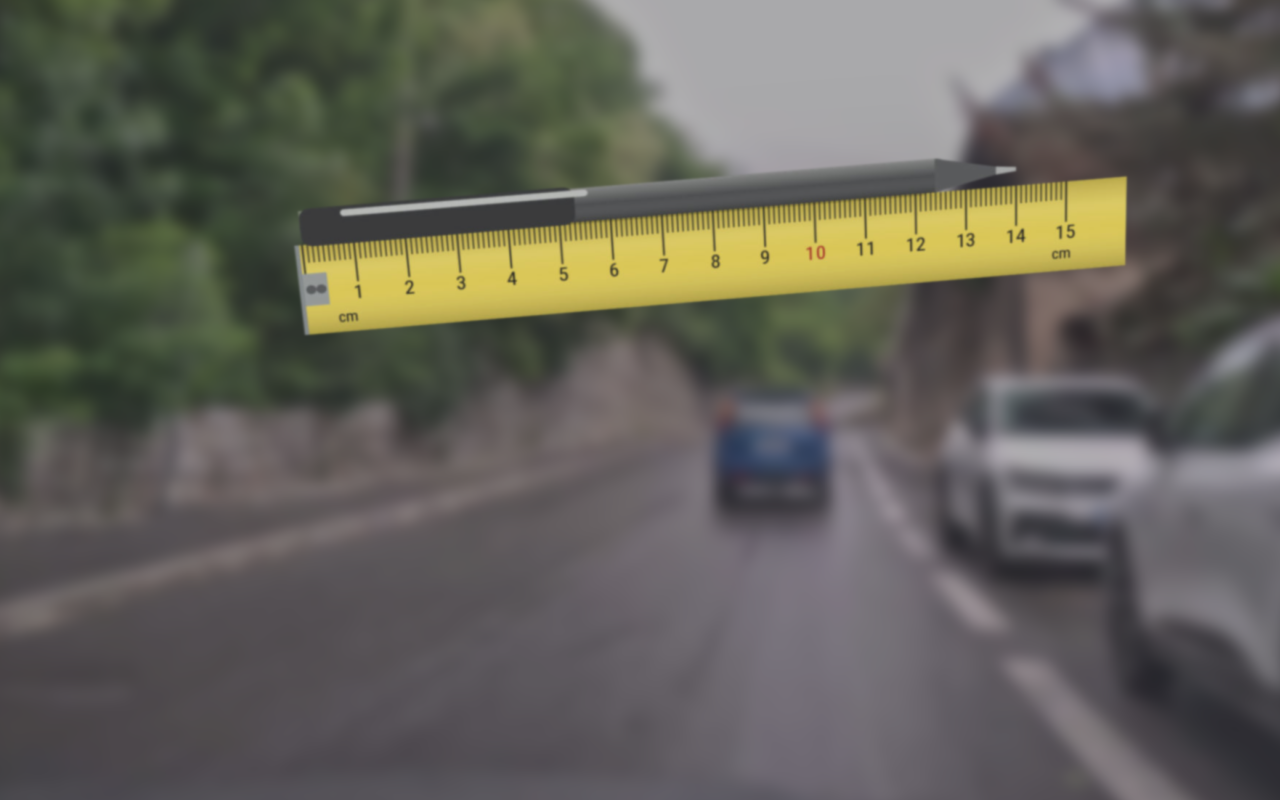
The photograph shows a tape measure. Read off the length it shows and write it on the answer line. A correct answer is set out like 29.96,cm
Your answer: 14,cm
